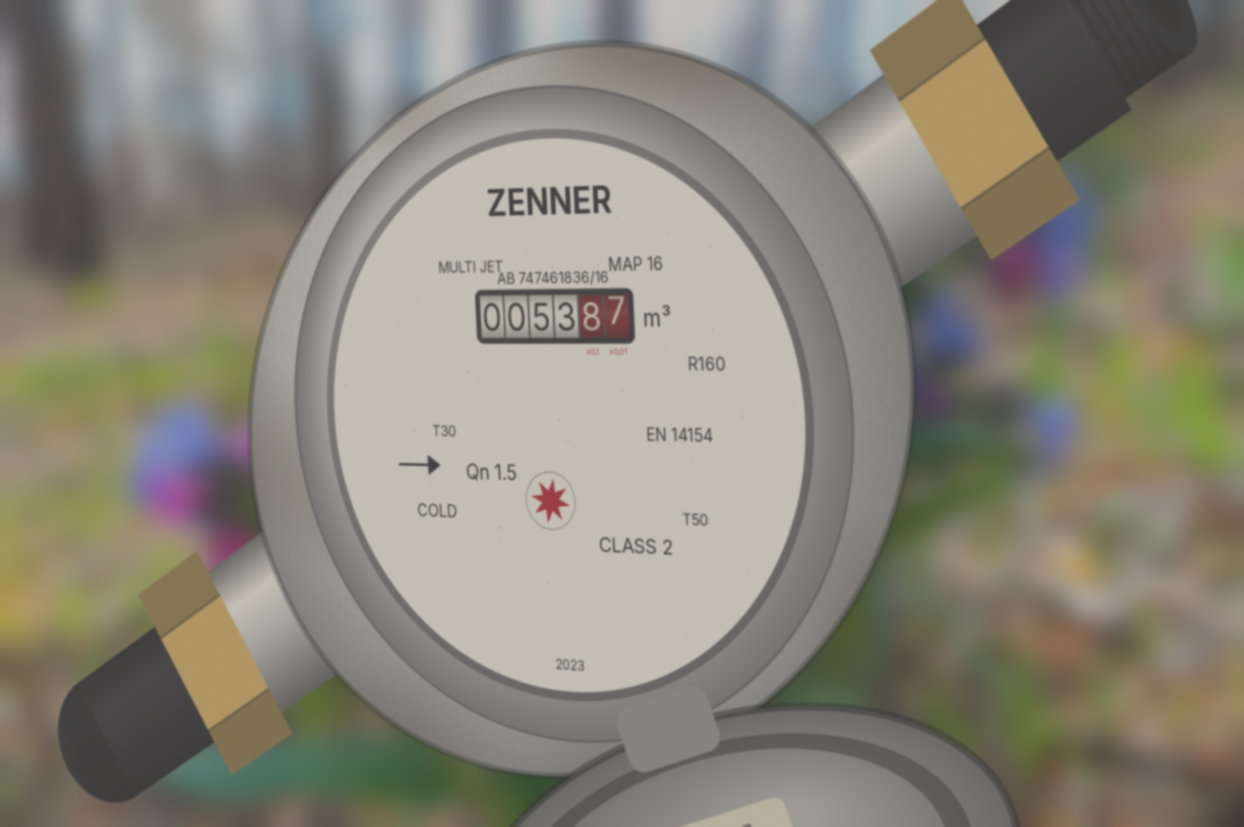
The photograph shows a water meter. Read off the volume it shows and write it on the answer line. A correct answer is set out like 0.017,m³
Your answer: 53.87,m³
